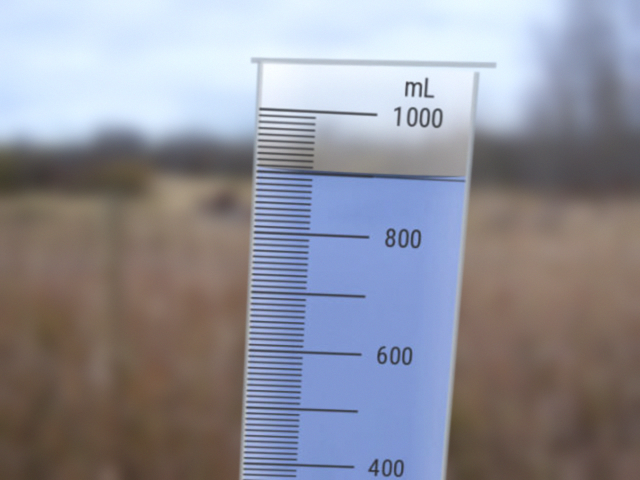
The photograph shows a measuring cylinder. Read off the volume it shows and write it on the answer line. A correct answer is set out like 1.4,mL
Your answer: 900,mL
